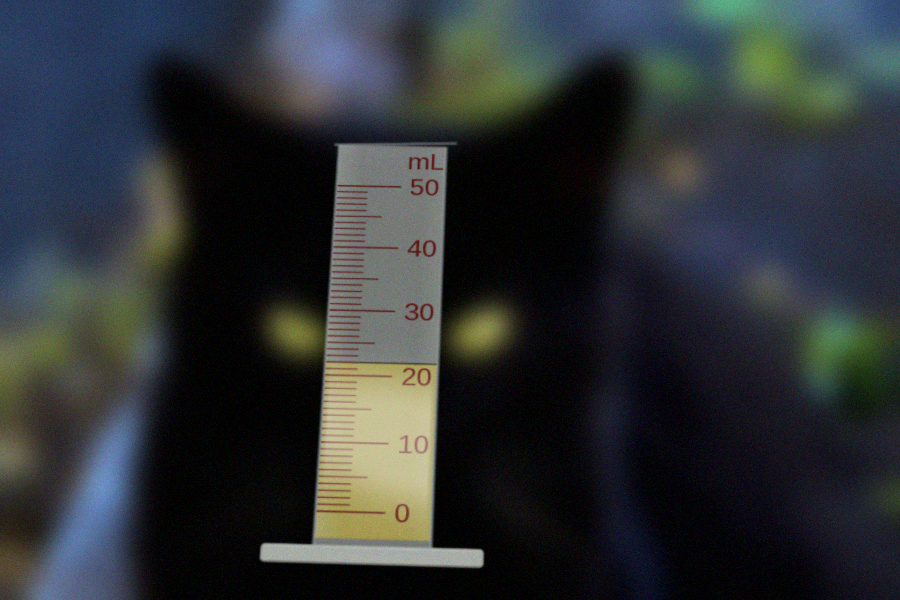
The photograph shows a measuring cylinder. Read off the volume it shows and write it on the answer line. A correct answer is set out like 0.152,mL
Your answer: 22,mL
